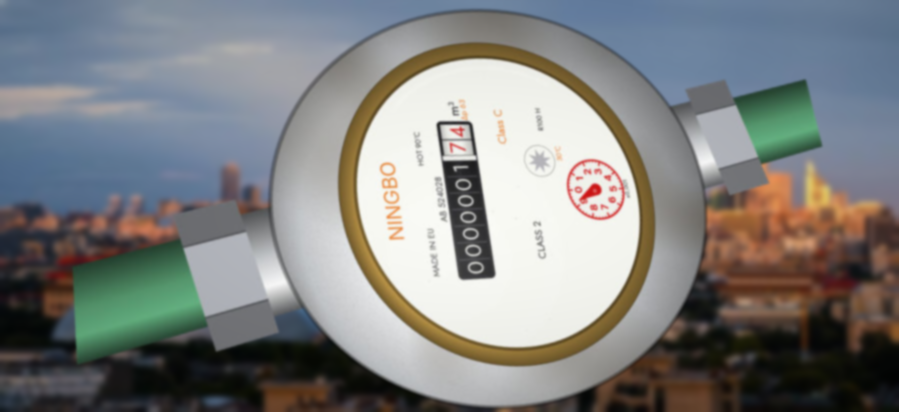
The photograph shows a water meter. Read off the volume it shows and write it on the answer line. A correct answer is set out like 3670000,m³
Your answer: 1.739,m³
